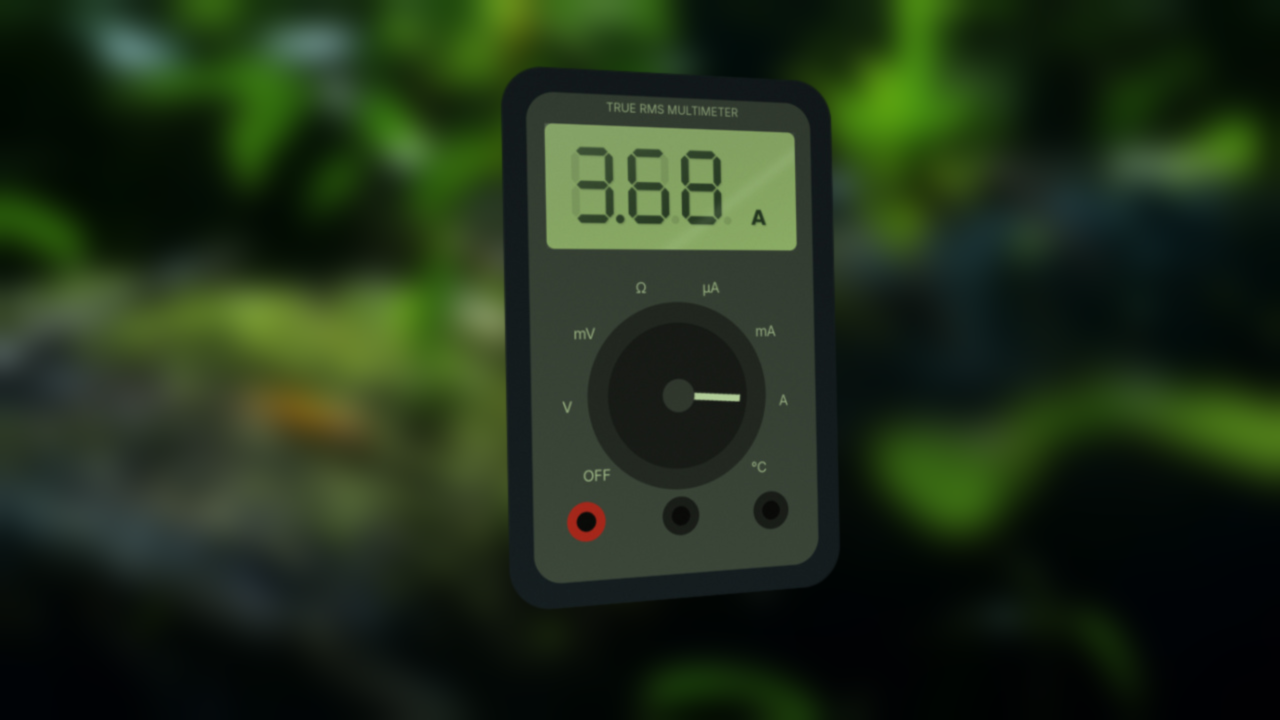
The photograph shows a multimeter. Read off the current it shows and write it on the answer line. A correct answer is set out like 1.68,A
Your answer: 3.68,A
